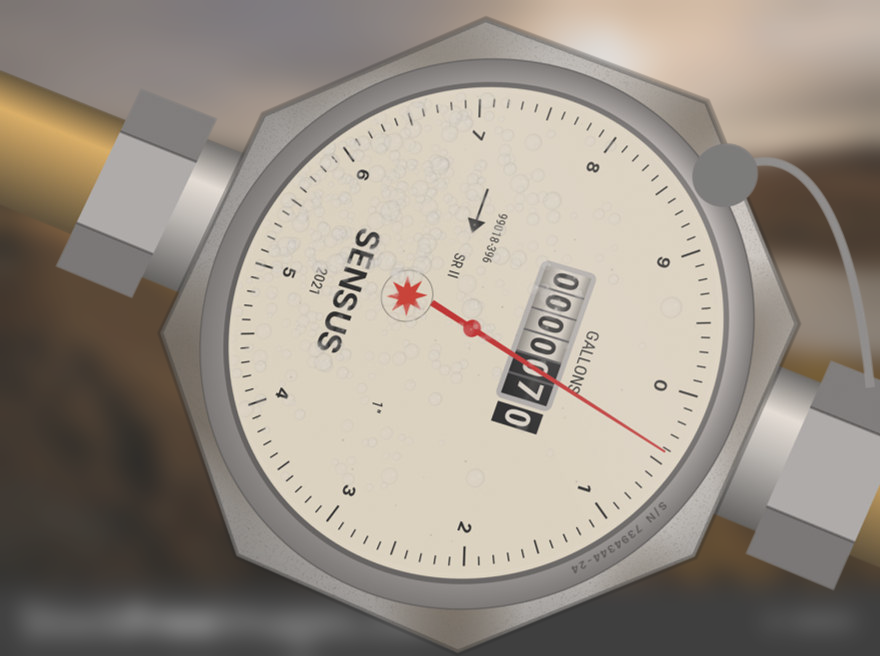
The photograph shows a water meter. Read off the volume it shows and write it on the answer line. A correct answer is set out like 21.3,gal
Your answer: 70.4,gal
